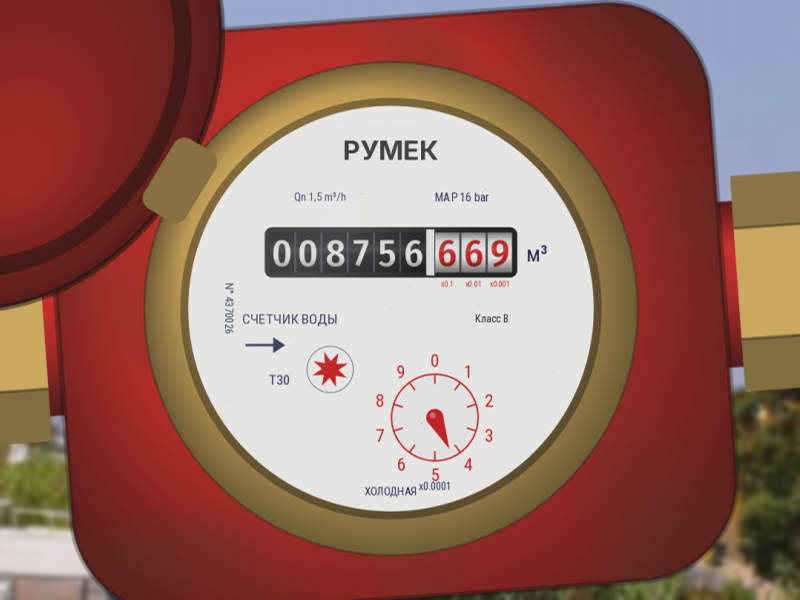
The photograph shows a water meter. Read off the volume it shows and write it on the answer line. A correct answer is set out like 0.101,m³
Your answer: 8756.6694,m³
